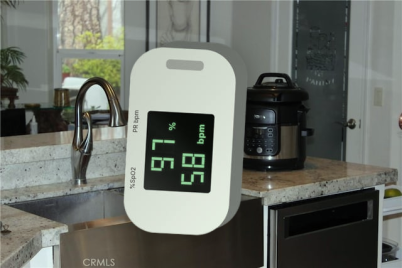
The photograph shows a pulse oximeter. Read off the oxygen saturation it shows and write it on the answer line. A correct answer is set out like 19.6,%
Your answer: 97,%
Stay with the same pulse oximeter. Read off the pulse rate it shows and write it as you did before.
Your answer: 58,bpm
